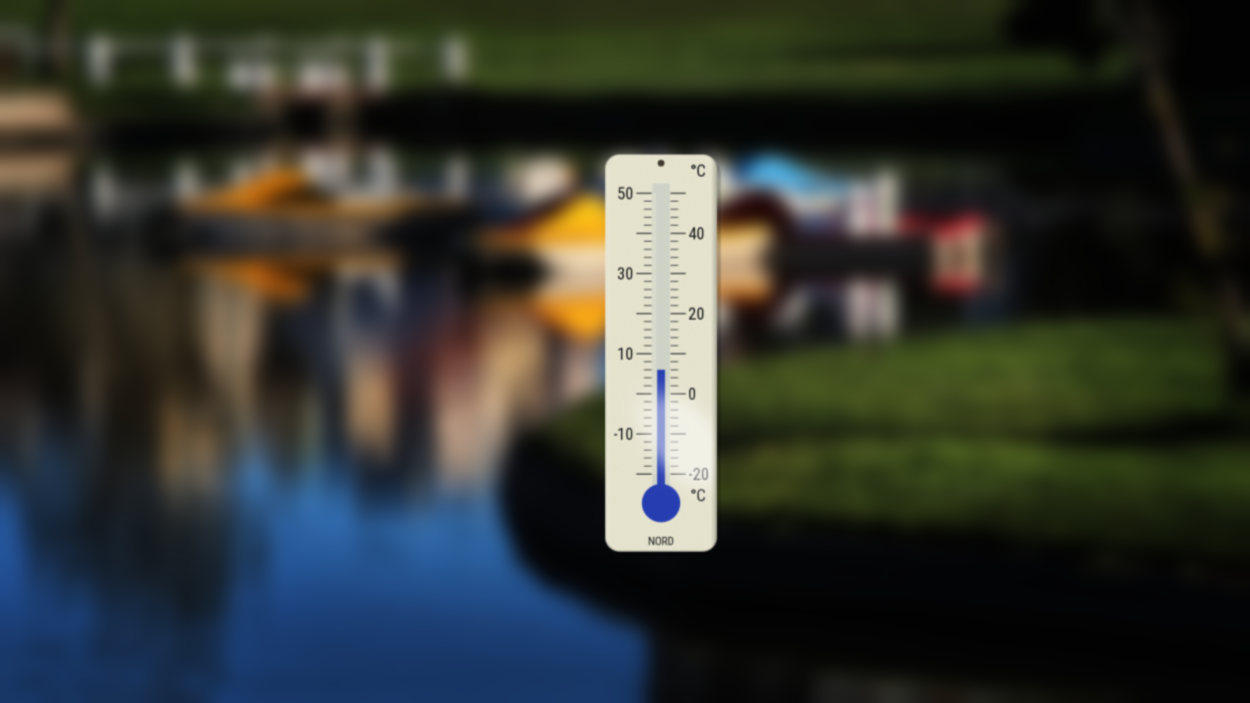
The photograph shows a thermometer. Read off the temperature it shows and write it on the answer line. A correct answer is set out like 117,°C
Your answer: 6,°C
